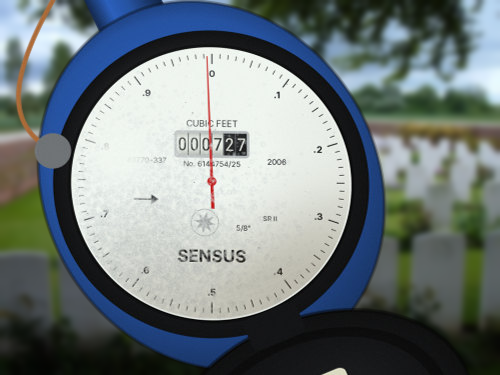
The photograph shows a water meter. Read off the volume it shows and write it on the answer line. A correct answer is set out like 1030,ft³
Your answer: 726.99,ft³
